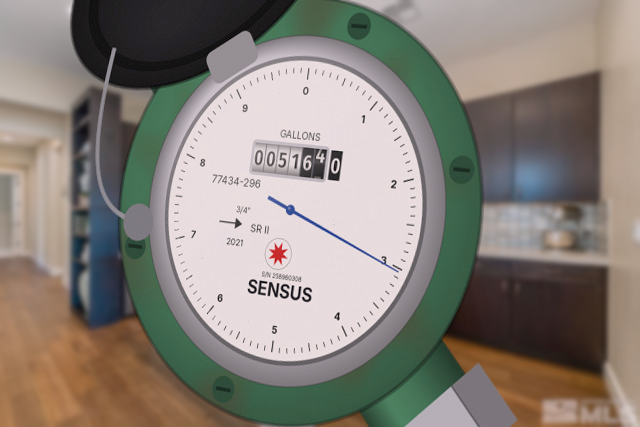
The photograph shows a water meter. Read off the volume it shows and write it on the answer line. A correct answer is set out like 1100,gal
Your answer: 51643.0,gal
